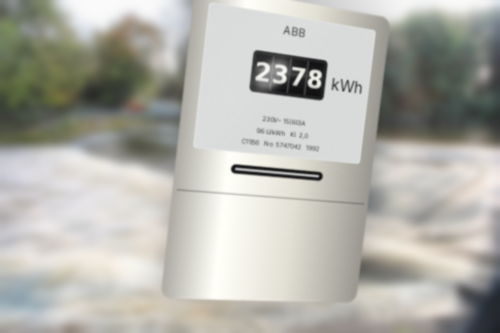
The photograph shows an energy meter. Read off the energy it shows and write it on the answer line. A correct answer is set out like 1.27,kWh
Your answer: 2378,kWh
